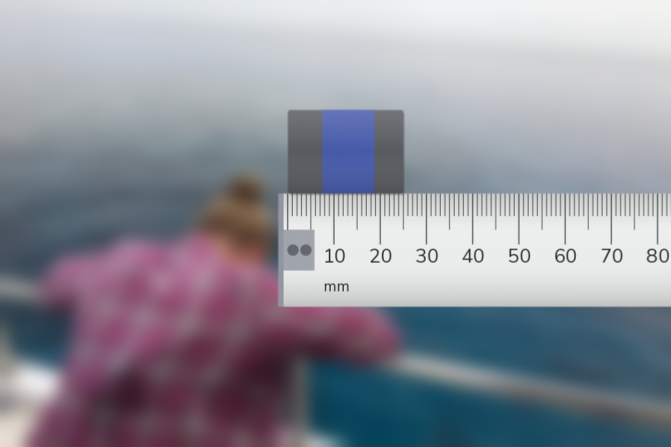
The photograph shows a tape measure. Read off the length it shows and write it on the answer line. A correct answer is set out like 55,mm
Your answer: 25,mm
